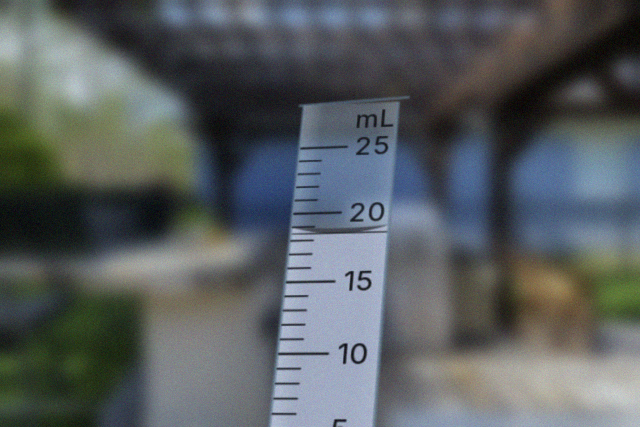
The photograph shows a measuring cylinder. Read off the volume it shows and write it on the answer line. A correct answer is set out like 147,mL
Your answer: 18.5,mL
